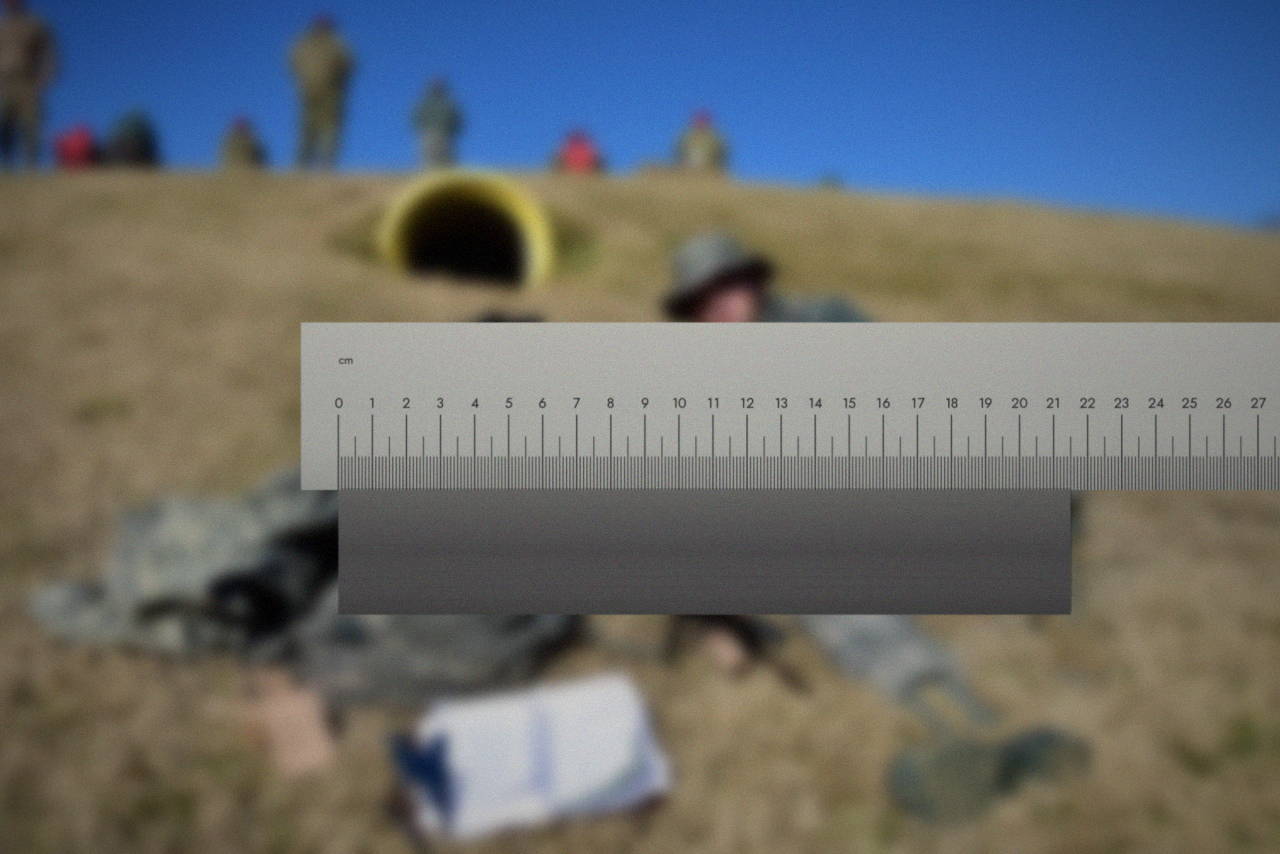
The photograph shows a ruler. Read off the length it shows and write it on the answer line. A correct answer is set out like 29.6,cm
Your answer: 21.5,cm
